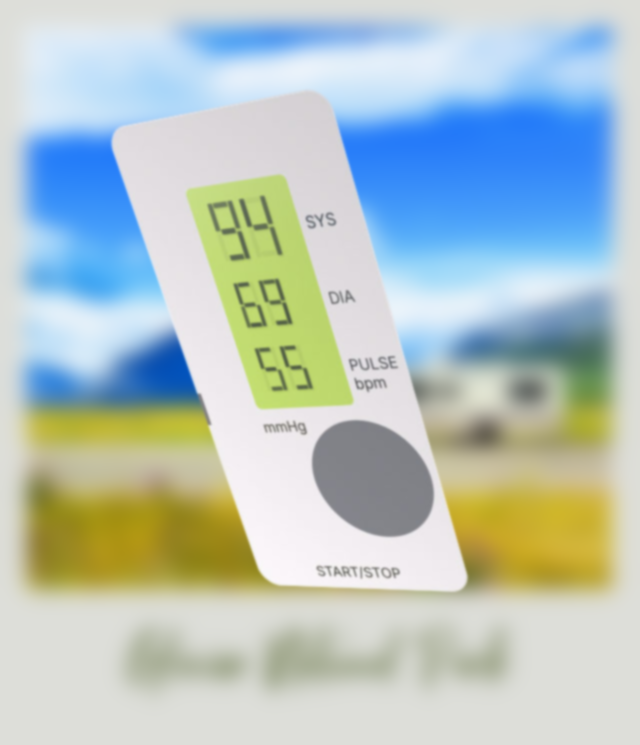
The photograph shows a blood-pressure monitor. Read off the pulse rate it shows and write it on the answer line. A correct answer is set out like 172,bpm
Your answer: 55,bpm
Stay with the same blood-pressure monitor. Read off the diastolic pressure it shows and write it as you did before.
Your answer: 69,mmHg
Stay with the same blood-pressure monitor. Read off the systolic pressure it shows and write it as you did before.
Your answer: 94,mmHg
